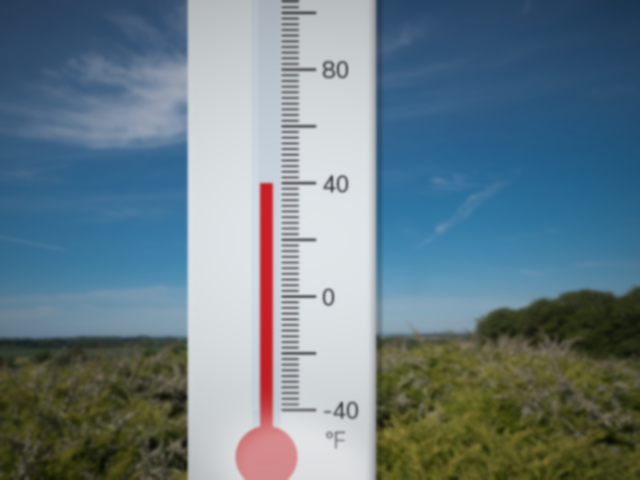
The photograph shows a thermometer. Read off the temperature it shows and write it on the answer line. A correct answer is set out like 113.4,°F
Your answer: 40,°F
